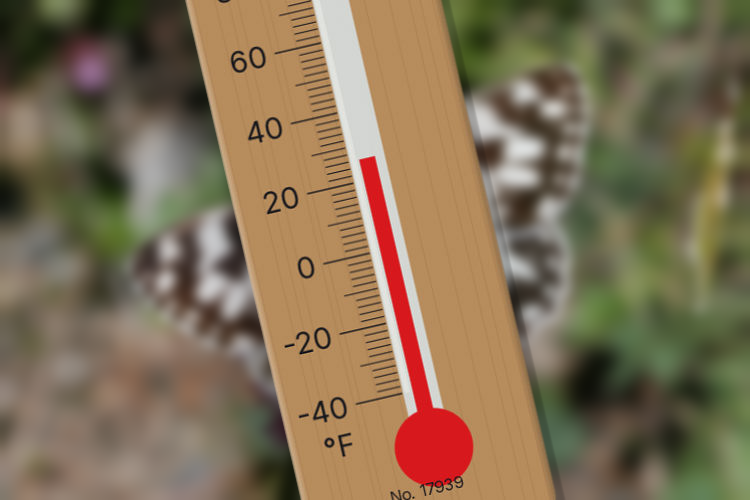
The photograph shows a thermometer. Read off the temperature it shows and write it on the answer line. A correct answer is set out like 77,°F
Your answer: 26,°F
